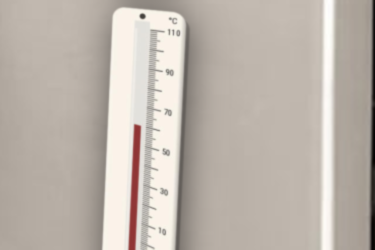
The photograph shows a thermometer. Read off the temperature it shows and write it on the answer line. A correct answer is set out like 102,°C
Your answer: 60,°C
